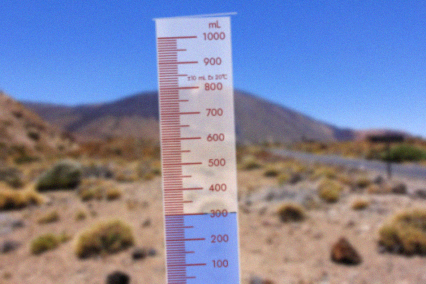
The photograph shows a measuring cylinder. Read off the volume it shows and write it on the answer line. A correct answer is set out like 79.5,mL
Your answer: 300,mL
